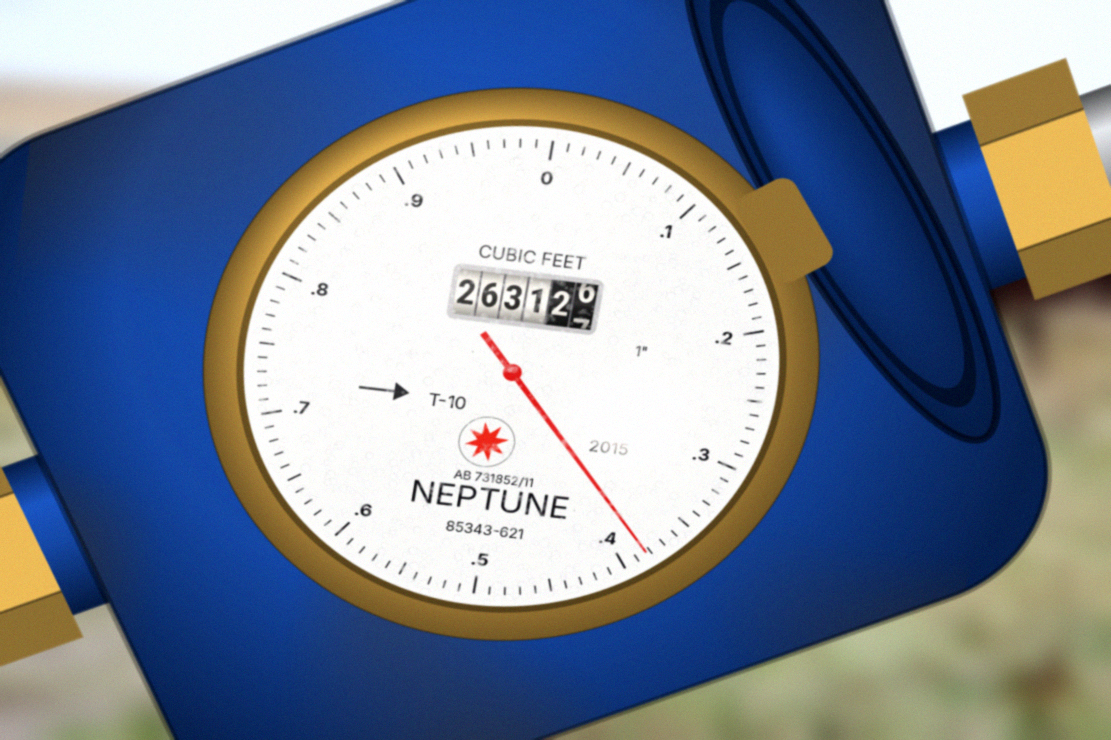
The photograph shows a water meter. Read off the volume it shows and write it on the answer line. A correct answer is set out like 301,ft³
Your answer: 263126.38,ft³
